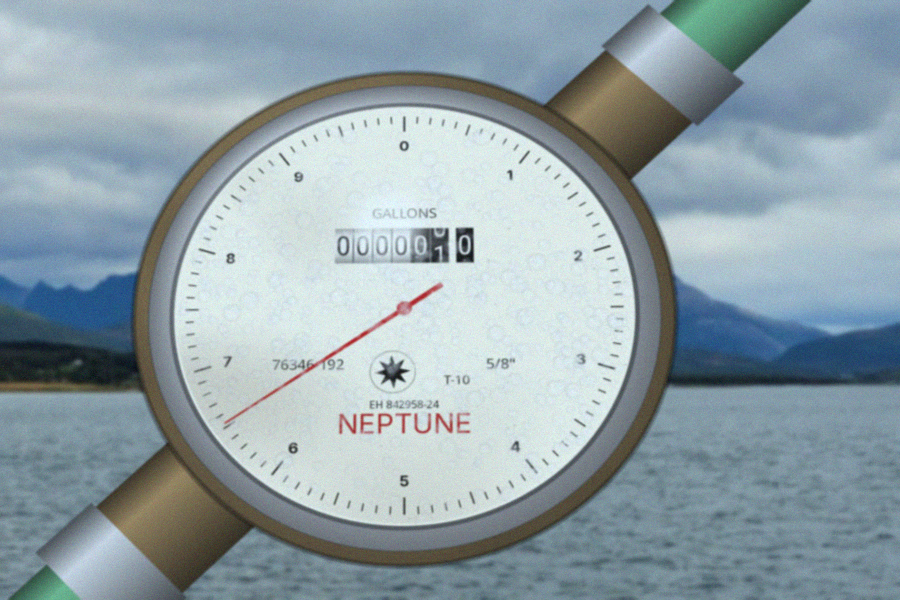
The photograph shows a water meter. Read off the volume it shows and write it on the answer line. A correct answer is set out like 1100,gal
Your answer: 6.5,gal
